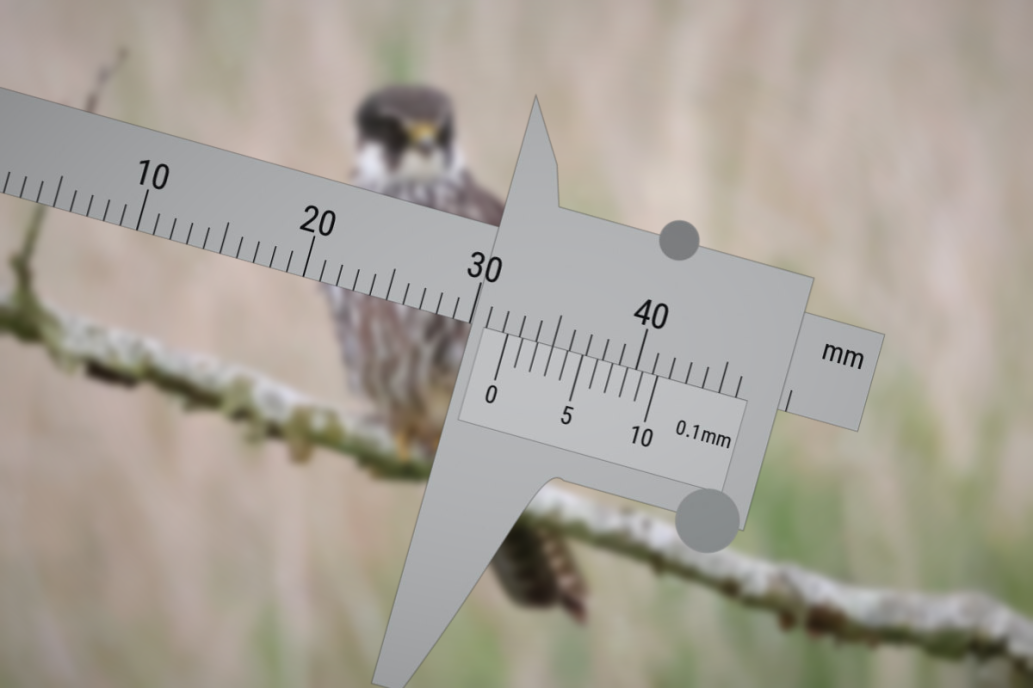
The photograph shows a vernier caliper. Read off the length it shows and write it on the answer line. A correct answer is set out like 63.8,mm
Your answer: 32.3,mm
